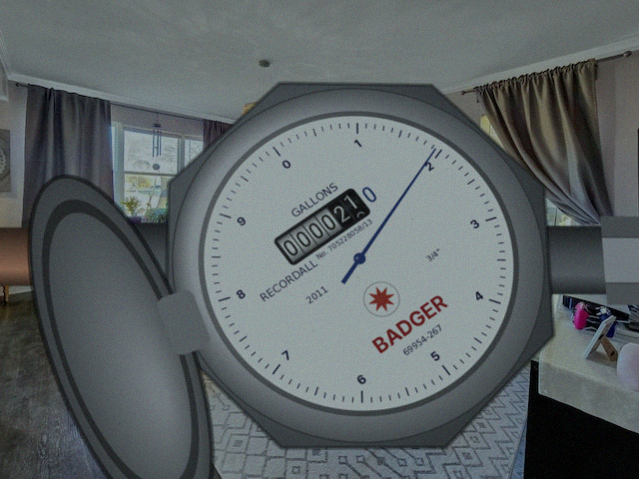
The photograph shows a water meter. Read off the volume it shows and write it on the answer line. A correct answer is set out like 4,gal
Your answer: 211.9,gal
